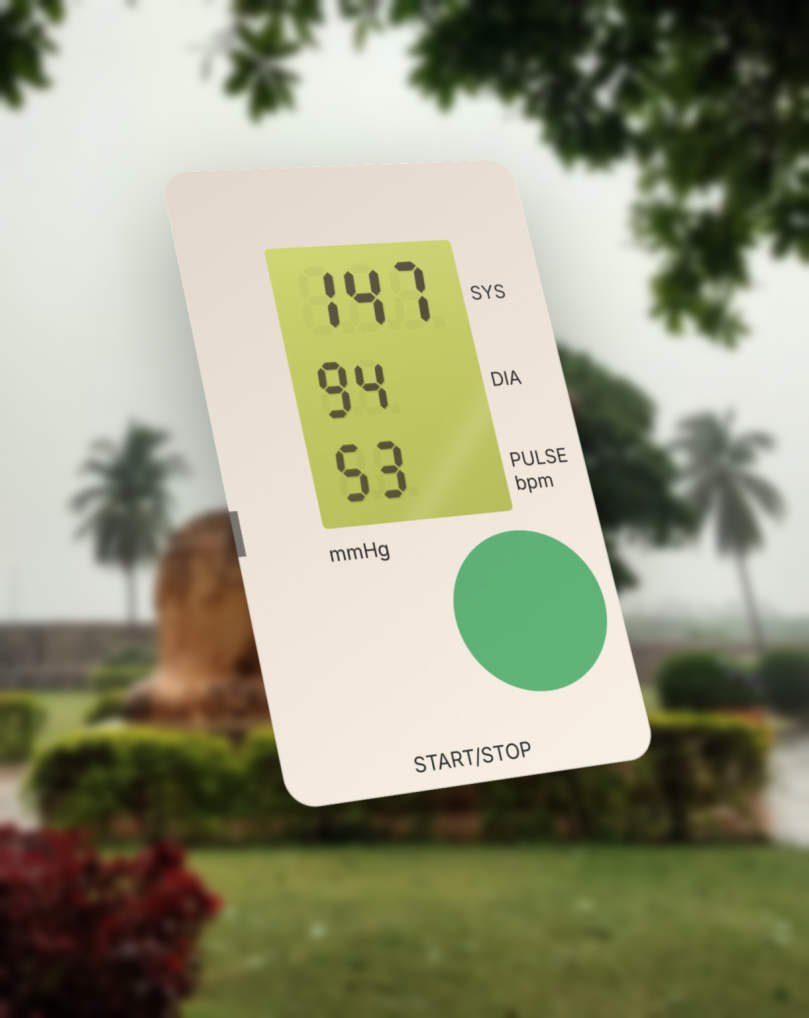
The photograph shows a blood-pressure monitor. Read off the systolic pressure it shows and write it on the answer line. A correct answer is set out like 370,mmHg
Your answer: 147,mmHg
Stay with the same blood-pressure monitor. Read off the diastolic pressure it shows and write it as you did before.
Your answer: 94,mmHg
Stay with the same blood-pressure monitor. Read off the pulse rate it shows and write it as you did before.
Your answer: 53,bpm
